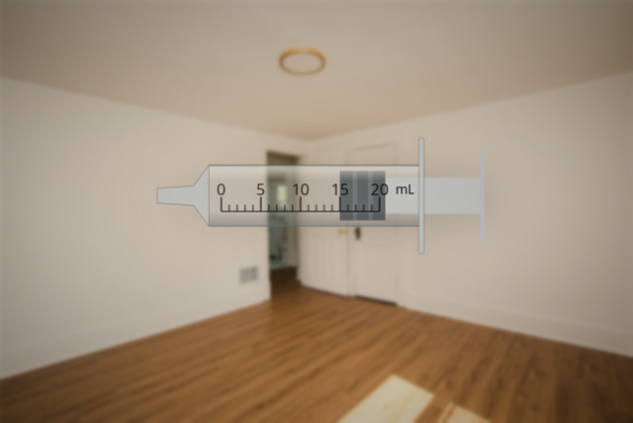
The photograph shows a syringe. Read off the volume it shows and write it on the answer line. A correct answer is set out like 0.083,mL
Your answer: 15,mL
